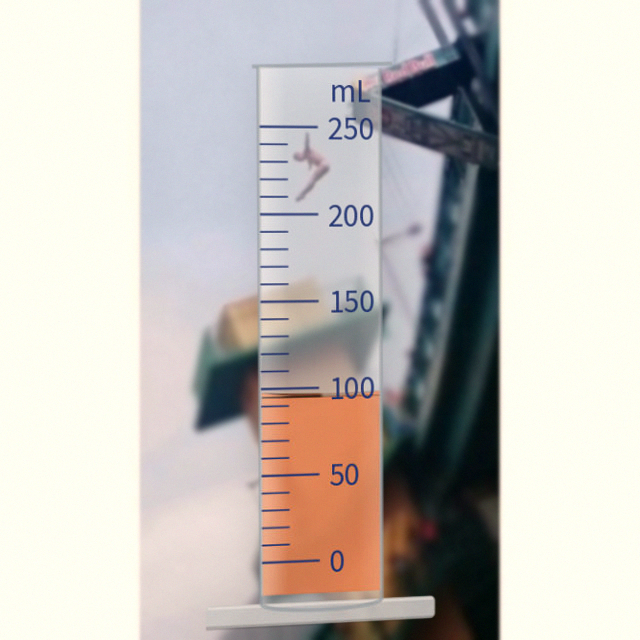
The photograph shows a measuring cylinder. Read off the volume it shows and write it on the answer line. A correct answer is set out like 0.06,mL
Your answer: 95,mL
